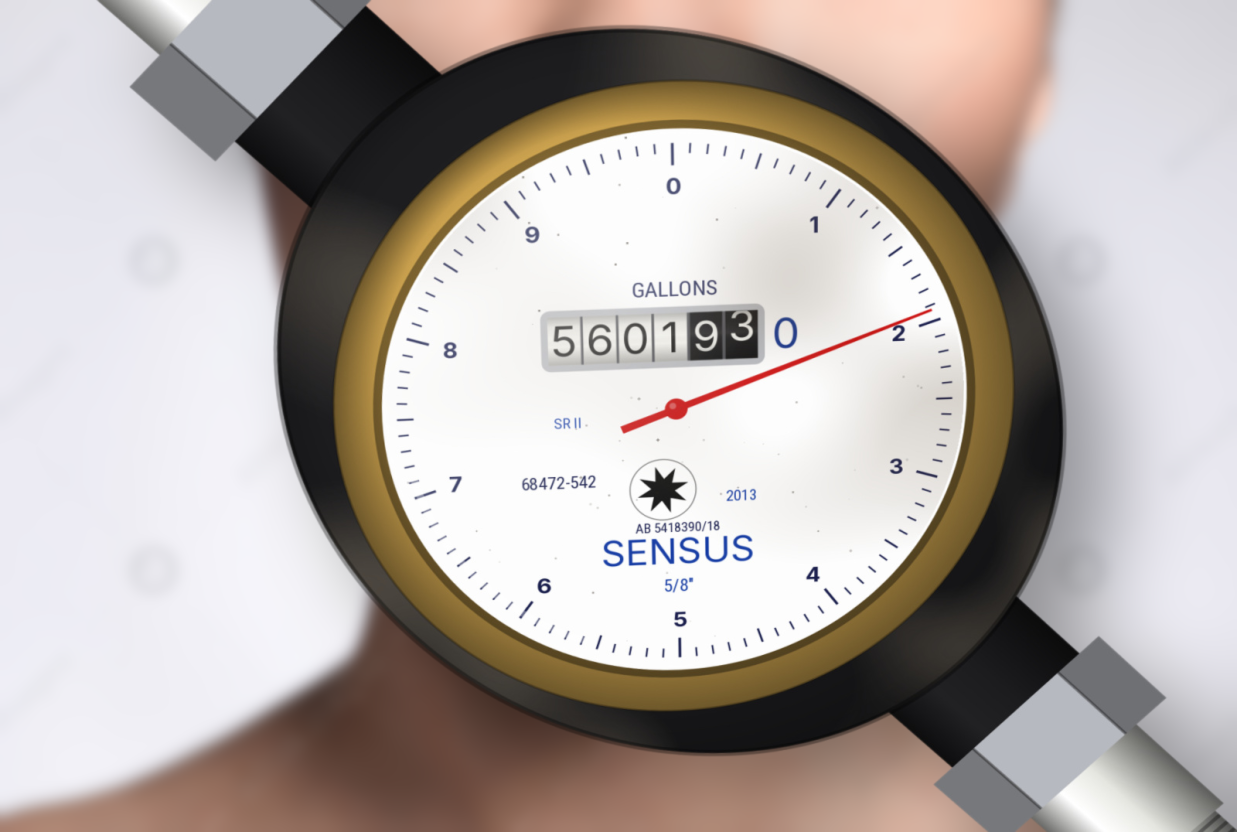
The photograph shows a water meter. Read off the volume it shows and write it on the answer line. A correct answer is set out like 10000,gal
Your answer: 5601931.9,gal
